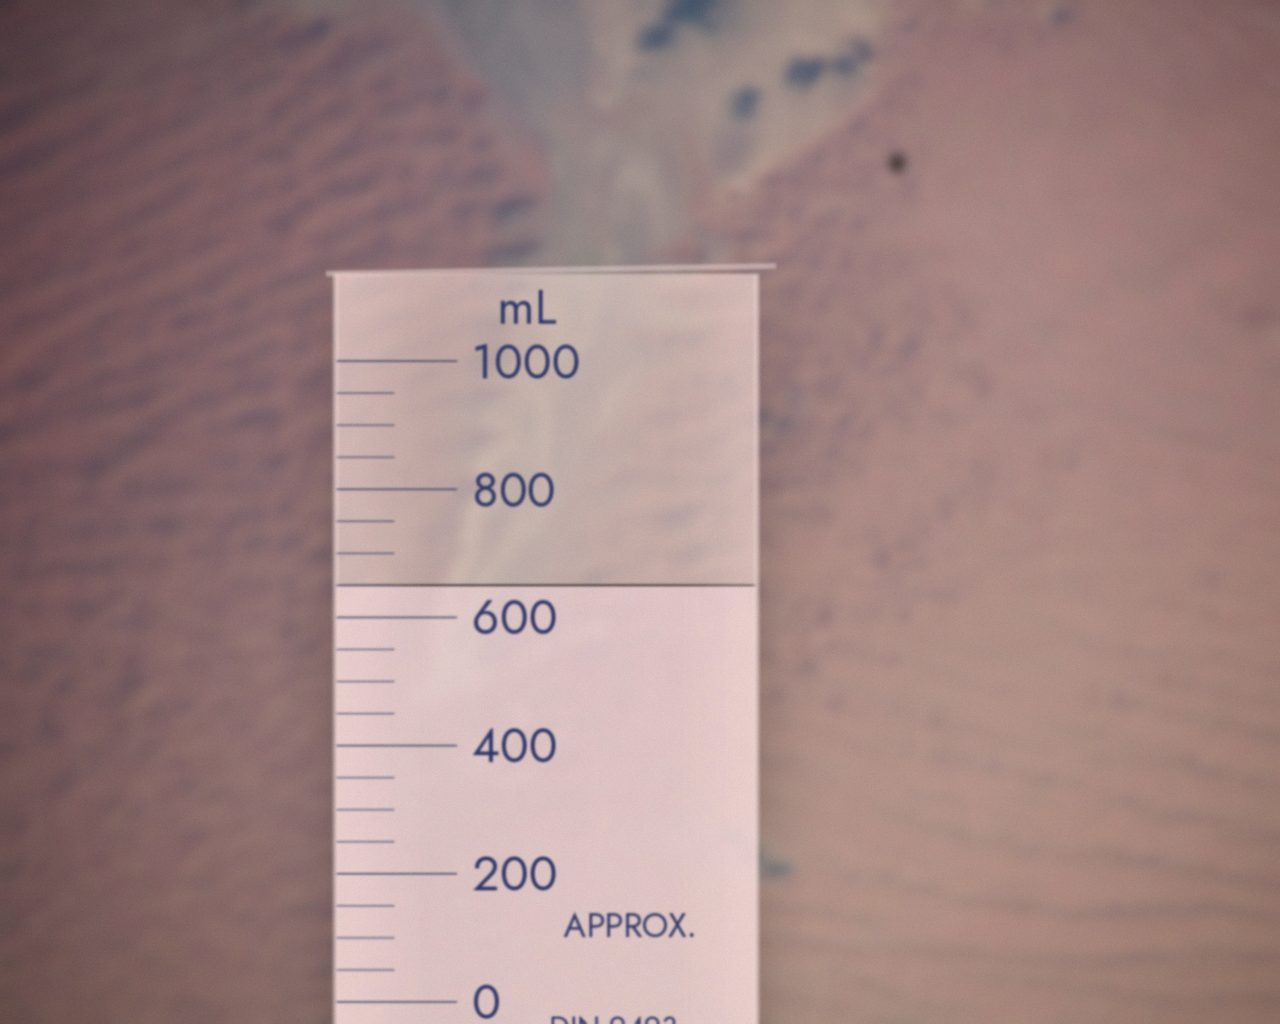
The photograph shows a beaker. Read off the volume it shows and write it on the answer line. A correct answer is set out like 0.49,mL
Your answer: 650,mL
